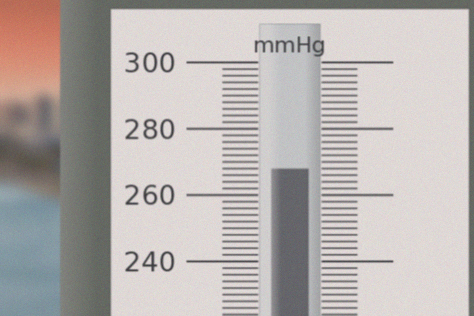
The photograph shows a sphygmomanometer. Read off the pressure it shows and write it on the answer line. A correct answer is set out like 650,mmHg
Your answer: 268,mmHg
